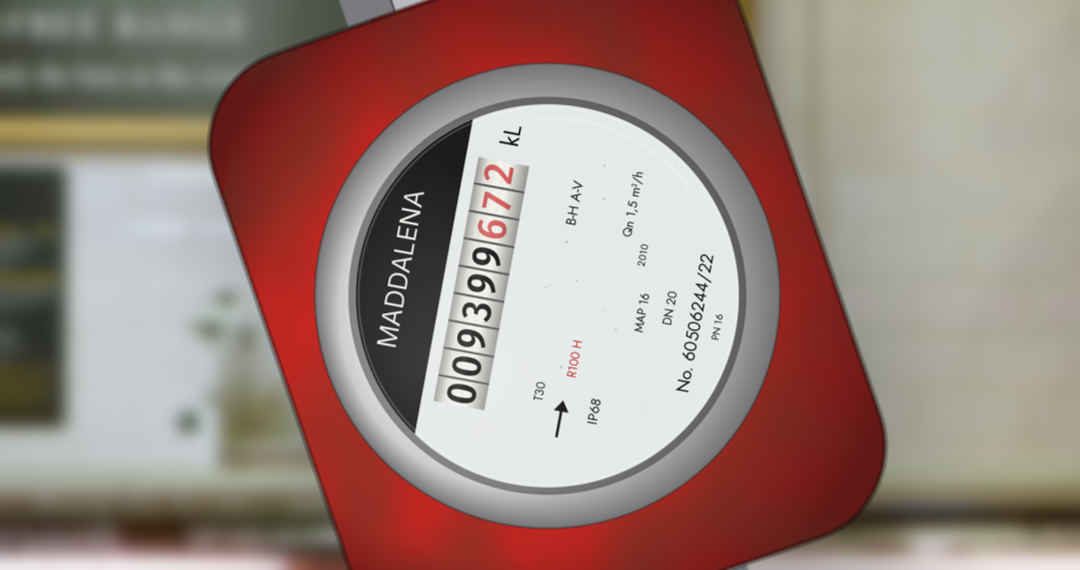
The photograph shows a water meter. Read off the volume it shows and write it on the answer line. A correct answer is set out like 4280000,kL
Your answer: 9399.672,kL
